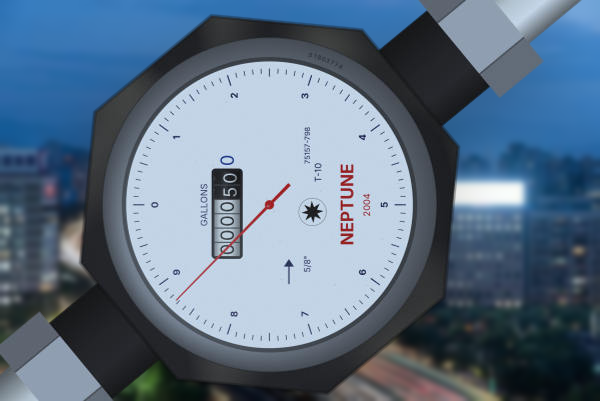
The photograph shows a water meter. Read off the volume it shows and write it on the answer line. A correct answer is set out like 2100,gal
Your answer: 498.7,gal
